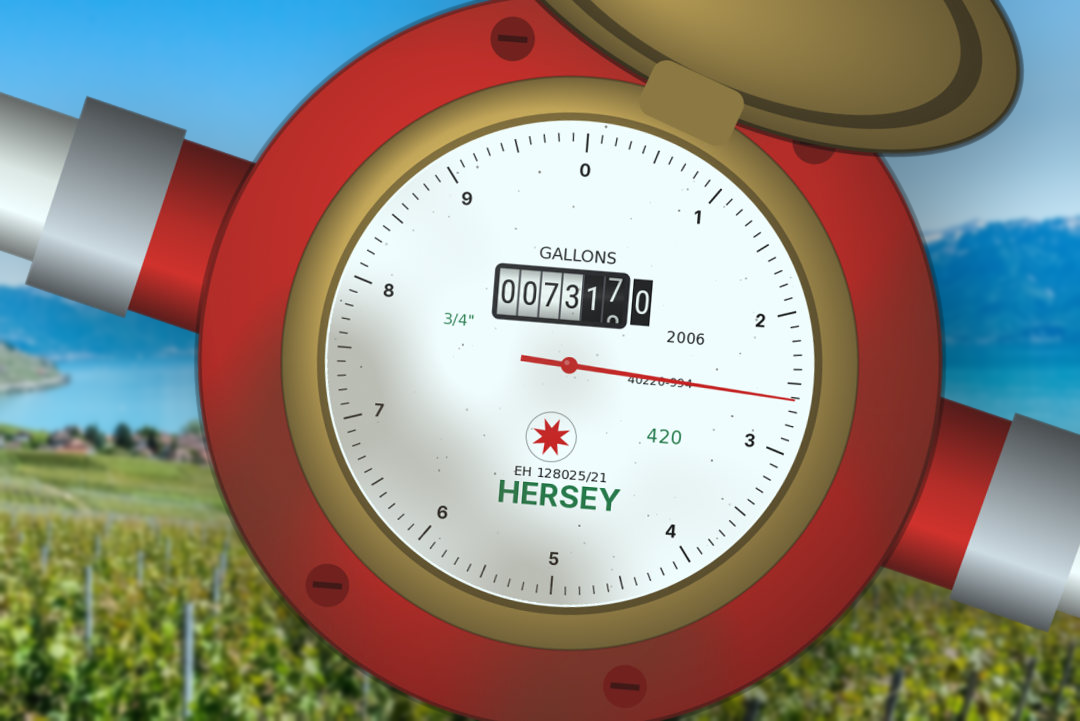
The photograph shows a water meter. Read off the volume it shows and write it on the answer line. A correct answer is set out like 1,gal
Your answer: 73172.6,gal
